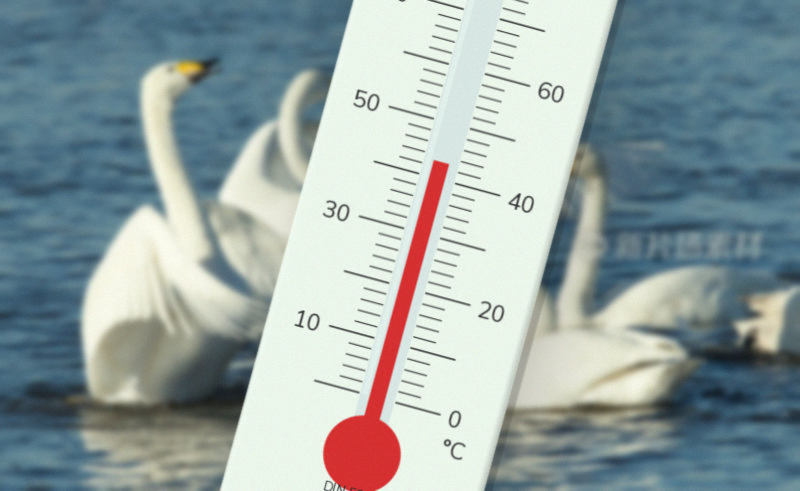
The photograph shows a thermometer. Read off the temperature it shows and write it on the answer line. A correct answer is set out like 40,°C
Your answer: 43,°C
